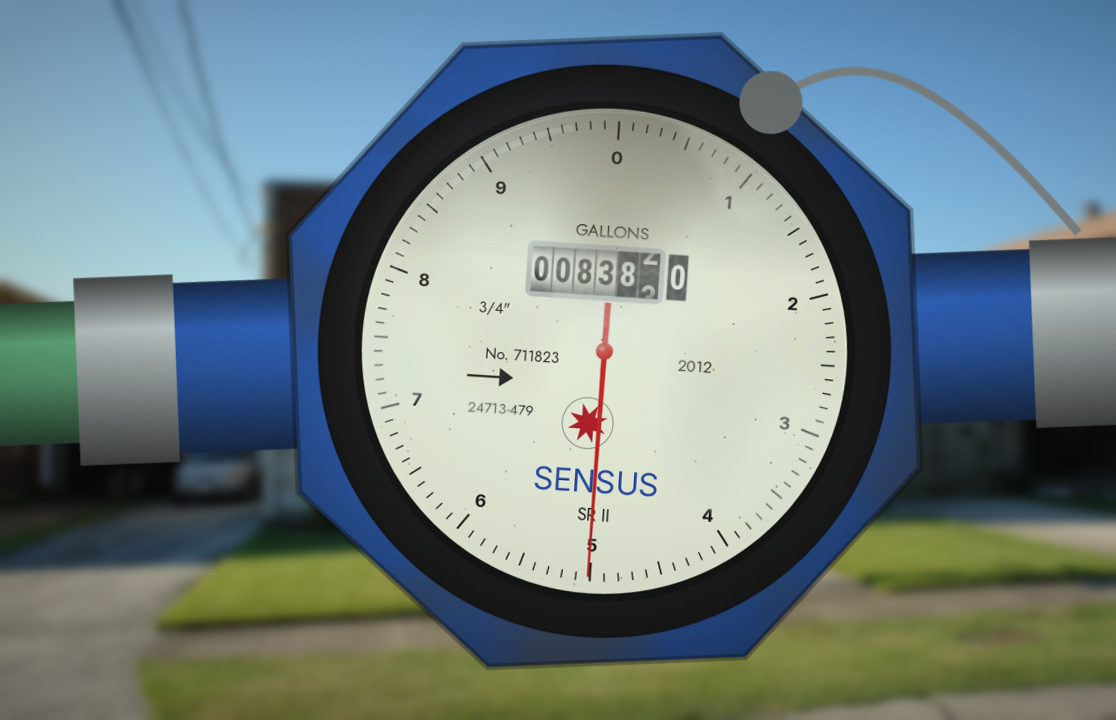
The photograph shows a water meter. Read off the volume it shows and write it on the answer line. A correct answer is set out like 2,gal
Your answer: 83825.0,gal
